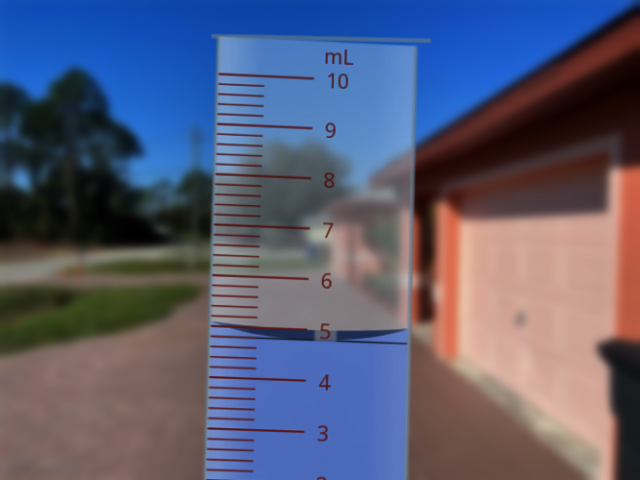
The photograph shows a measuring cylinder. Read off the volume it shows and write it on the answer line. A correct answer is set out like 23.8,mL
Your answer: 4.8,mL
